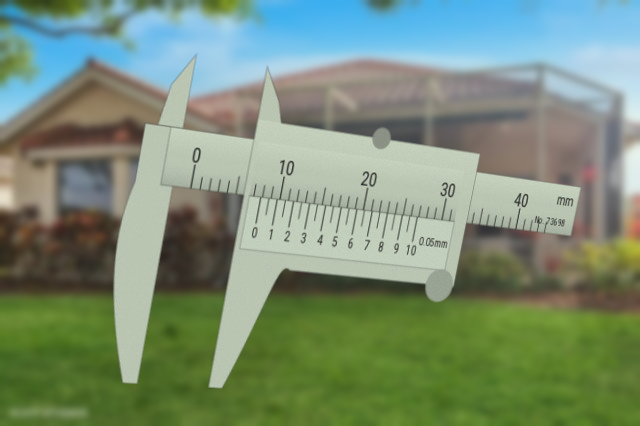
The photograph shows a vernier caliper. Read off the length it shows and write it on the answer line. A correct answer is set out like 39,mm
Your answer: 7.8,mm
